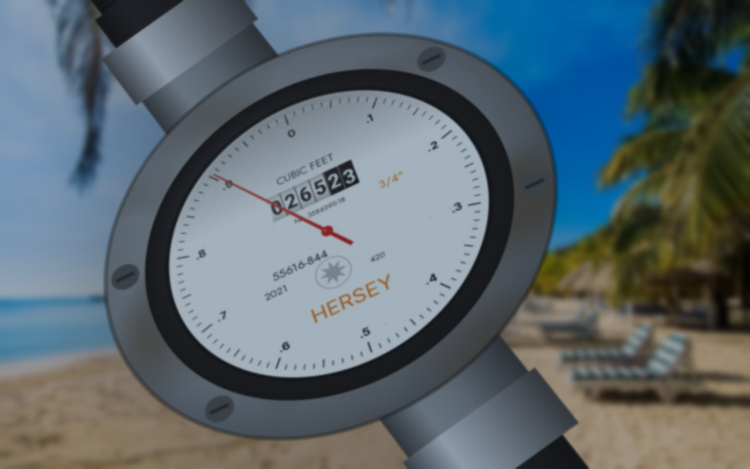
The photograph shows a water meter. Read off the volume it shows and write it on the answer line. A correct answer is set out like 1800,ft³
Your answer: 26522.90,ft³
